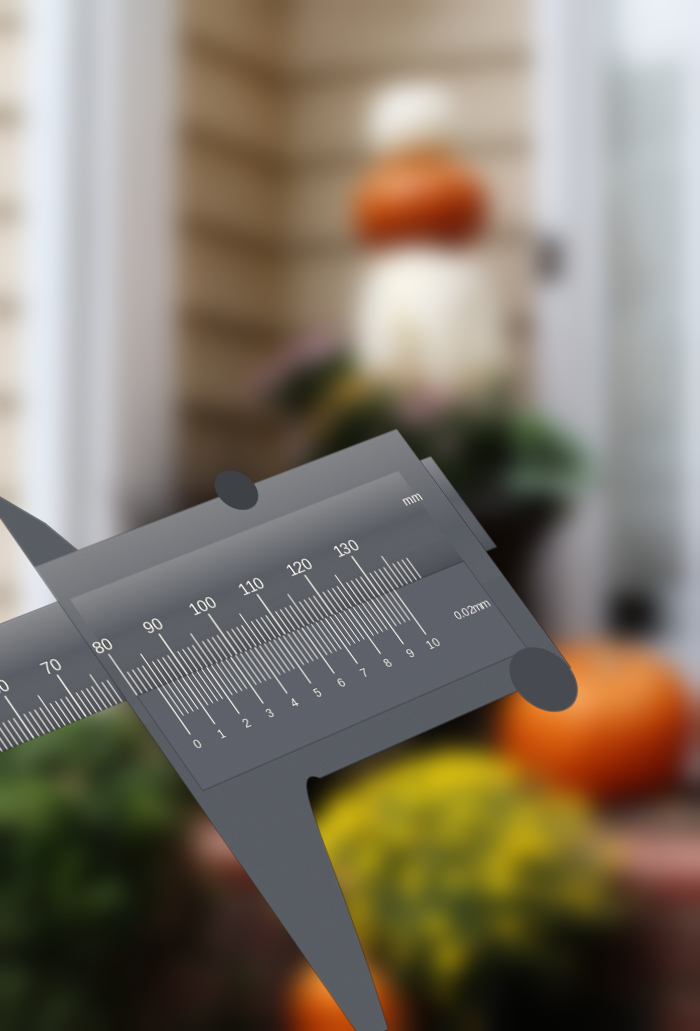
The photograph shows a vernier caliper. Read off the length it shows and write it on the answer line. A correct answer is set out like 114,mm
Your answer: 84.0,mm
